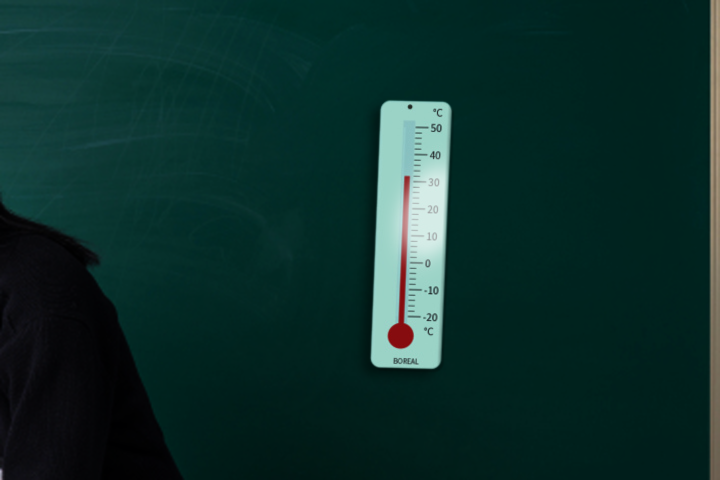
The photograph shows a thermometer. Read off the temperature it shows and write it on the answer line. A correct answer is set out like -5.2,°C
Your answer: 32,°C
